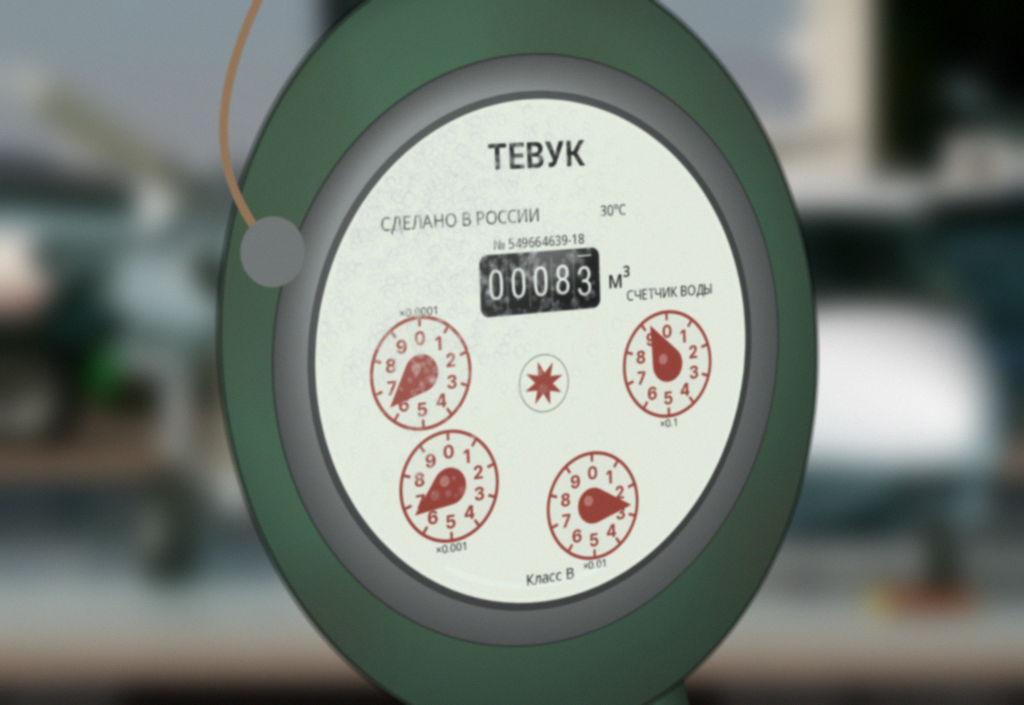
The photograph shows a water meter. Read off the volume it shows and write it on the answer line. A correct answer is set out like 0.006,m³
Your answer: 82.9266,m³
